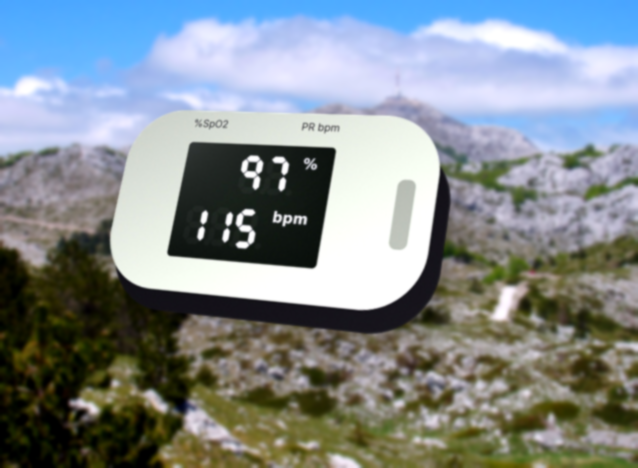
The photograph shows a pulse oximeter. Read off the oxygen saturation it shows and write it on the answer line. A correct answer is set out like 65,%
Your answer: 97,%
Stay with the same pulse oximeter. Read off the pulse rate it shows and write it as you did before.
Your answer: 115,bpm
